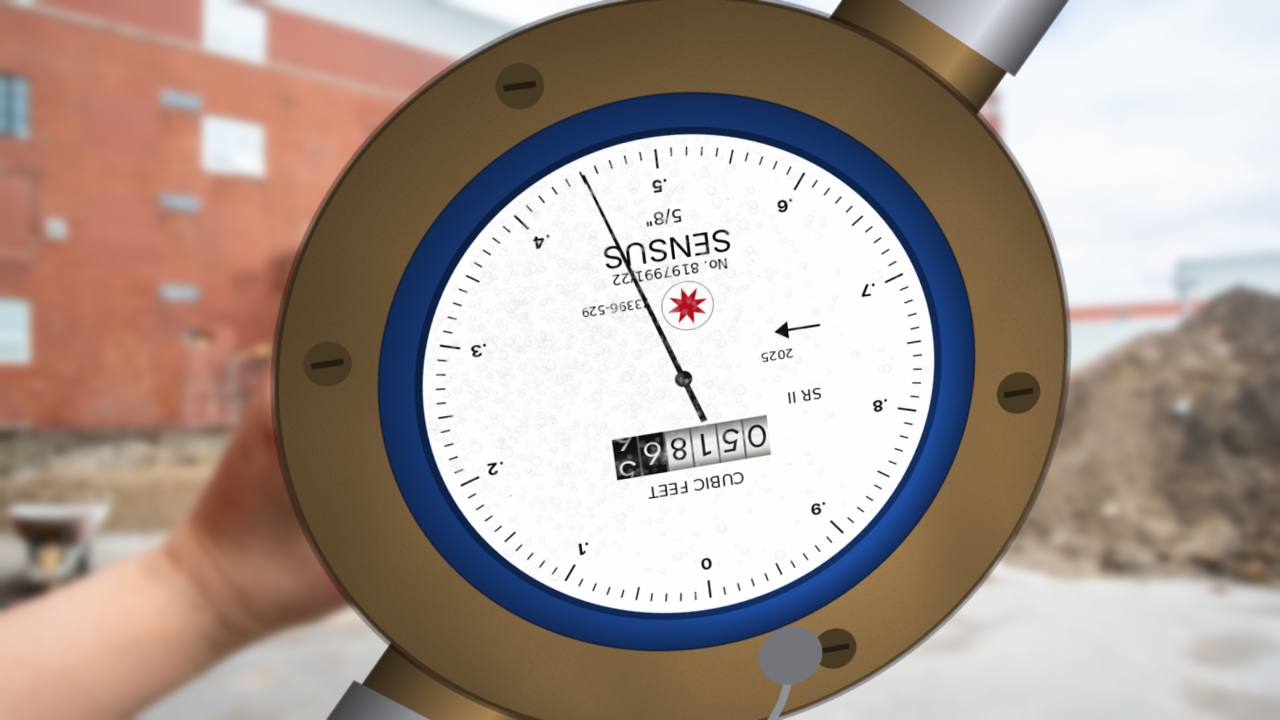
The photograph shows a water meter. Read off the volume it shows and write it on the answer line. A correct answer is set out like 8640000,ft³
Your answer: 51865.45,ft³
